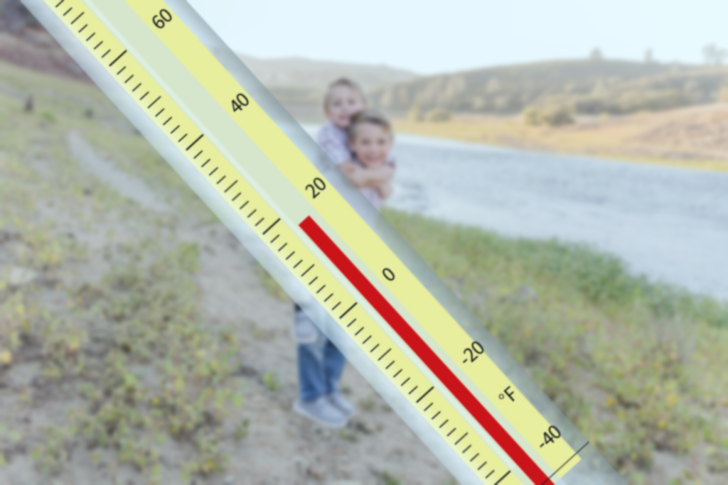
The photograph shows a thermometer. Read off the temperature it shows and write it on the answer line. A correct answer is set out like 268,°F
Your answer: 17,°F
